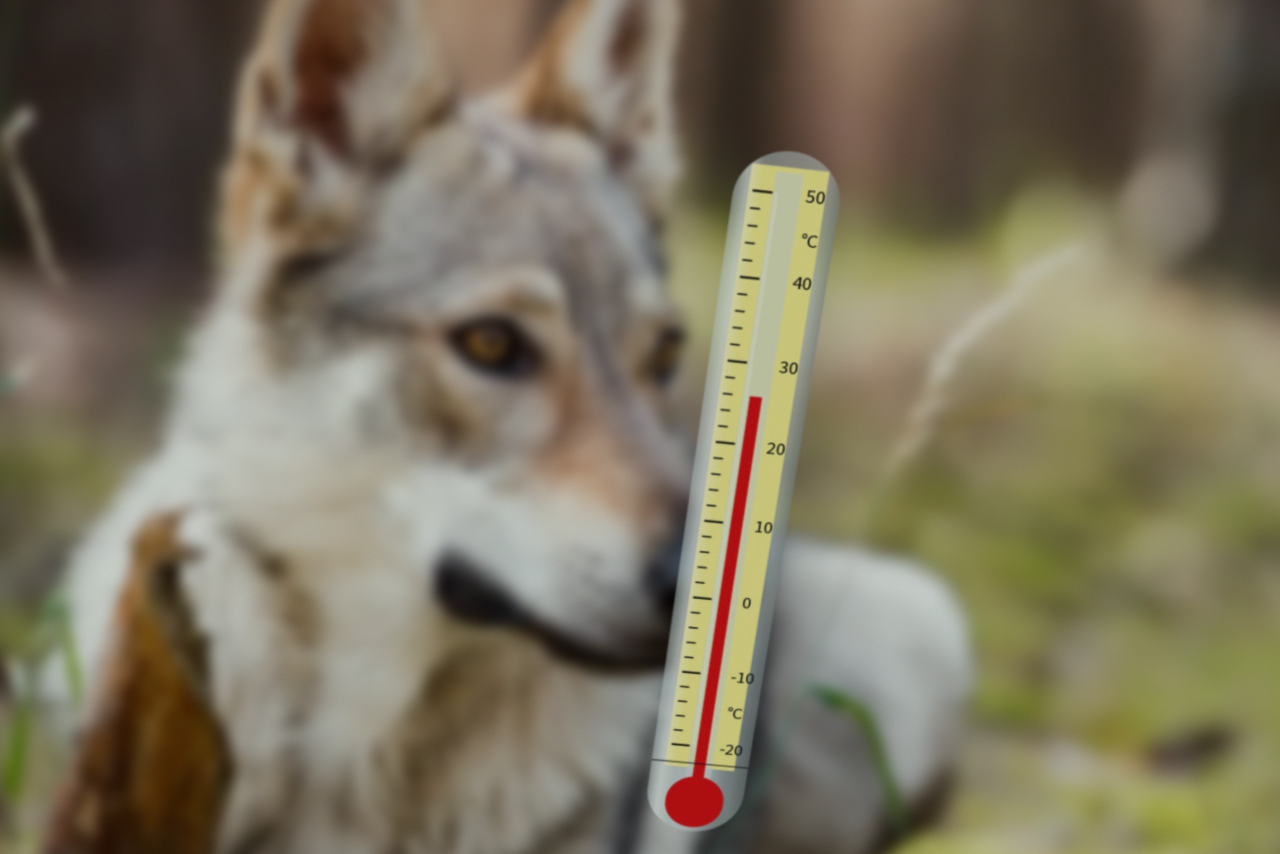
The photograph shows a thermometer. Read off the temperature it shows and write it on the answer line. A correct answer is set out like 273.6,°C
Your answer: 26,°C
